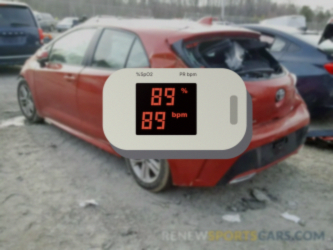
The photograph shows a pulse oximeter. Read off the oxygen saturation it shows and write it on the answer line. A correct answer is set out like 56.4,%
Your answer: 89,%
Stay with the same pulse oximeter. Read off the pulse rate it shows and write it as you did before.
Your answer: 89,bpm
